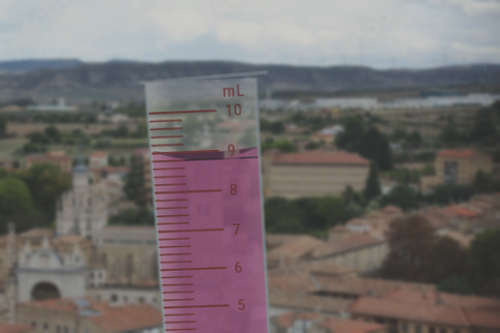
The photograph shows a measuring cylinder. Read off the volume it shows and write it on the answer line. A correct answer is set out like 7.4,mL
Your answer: 8.8,mL
